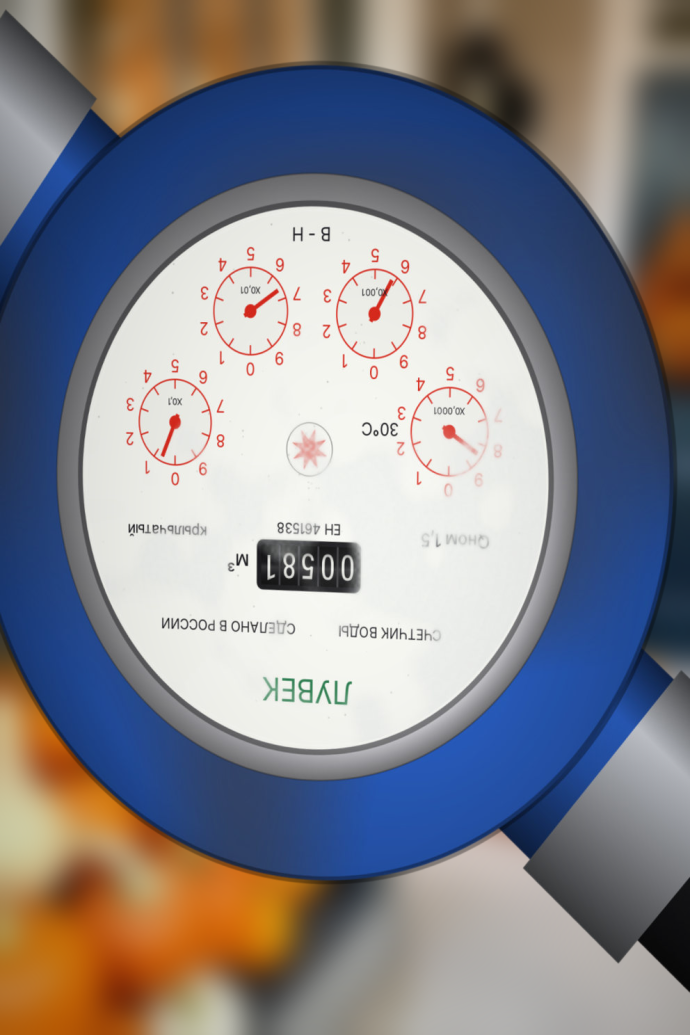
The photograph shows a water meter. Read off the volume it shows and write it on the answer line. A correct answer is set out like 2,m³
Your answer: 581.0658,m³
